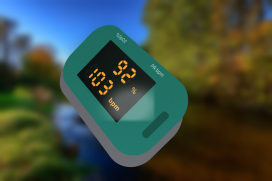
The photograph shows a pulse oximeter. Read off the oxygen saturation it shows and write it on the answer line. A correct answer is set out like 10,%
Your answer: 92,%
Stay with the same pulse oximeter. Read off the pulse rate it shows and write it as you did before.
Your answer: 103,bpm
